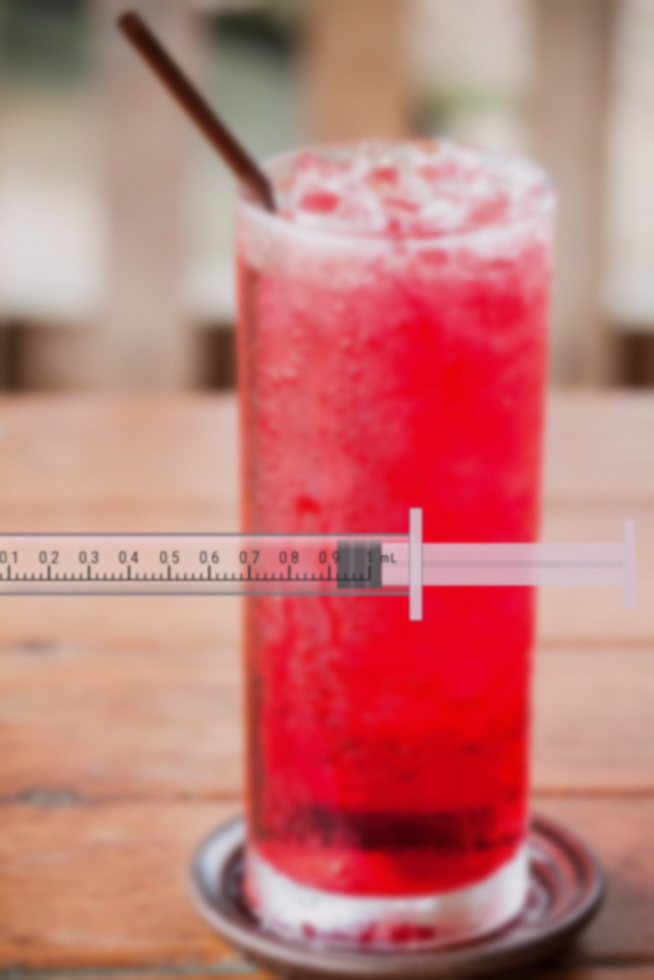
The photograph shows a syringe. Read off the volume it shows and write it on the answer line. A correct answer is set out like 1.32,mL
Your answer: 0.92,mL
